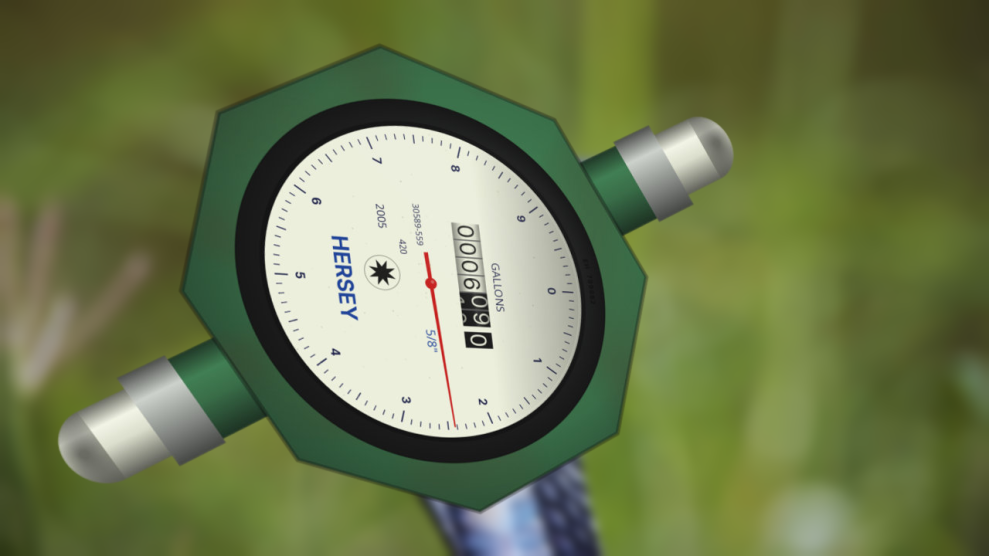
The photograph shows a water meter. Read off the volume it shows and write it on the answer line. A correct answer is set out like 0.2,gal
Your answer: 6092.4,gal
